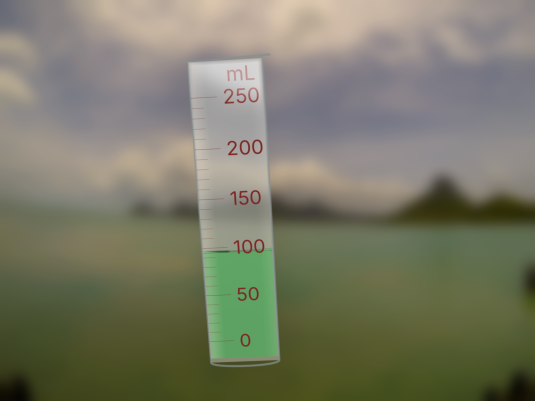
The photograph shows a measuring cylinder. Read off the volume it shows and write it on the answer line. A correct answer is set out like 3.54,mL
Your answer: 95,mL
